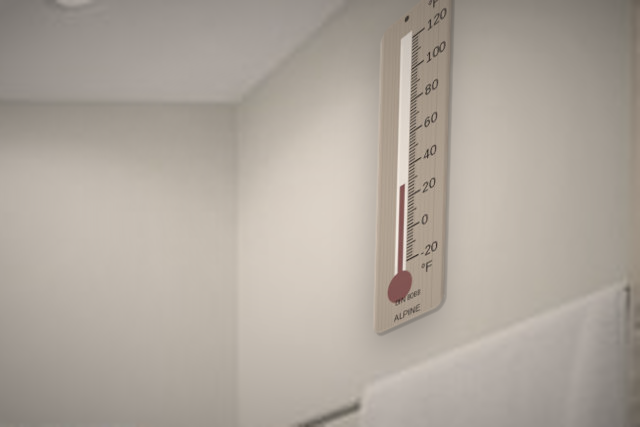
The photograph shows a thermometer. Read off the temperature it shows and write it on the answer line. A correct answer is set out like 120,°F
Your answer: 30,°F
